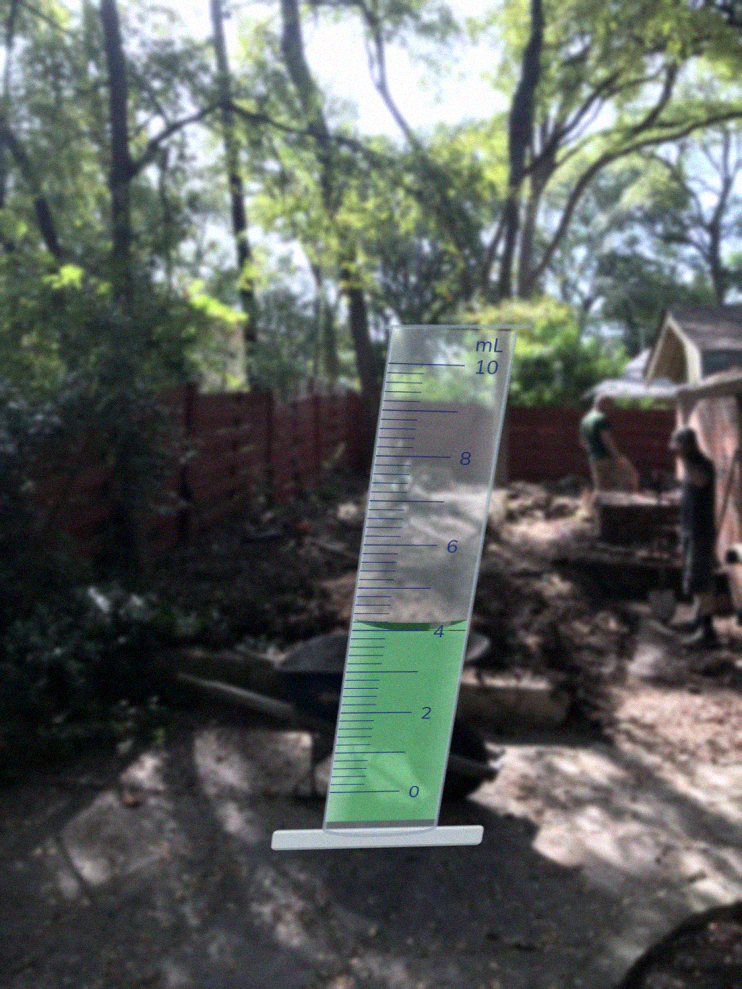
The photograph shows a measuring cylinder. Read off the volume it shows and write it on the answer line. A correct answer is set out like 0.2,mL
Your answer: 4,mL
